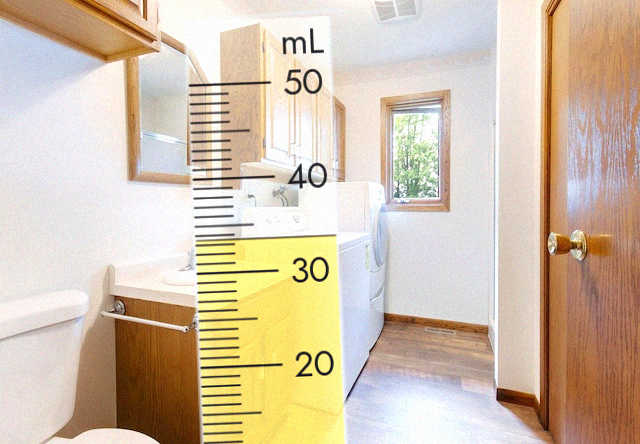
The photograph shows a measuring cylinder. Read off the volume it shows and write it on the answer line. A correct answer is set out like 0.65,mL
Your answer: 33.5,mL
